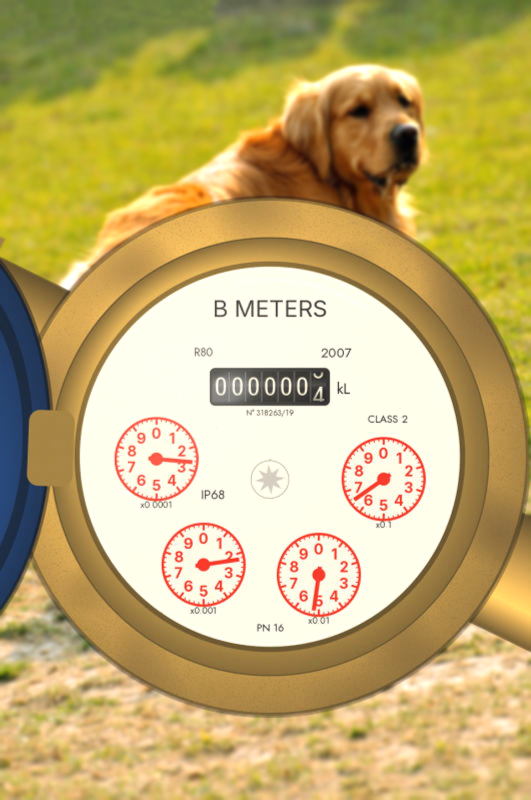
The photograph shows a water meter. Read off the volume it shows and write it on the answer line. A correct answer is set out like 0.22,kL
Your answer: 3.6522,kL
